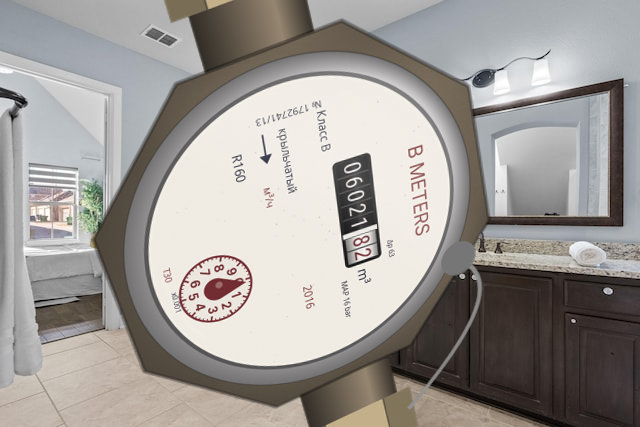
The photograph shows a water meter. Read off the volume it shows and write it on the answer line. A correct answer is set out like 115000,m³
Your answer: 6021.820,m³
